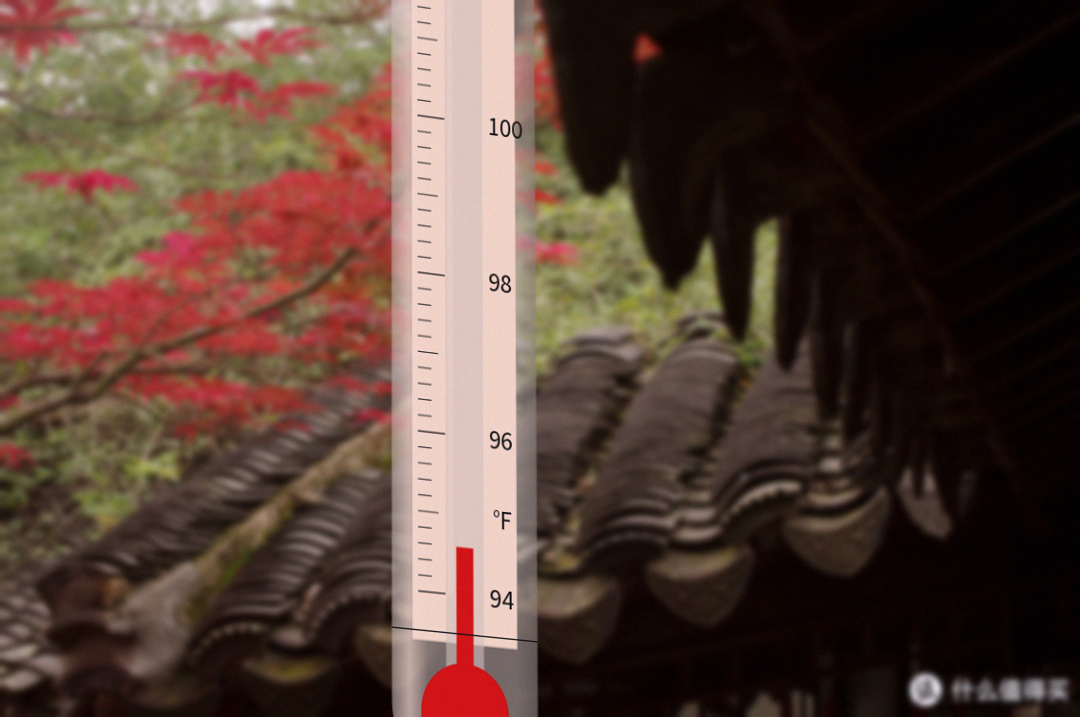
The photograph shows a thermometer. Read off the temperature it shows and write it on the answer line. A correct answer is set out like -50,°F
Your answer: 94.6,°F
